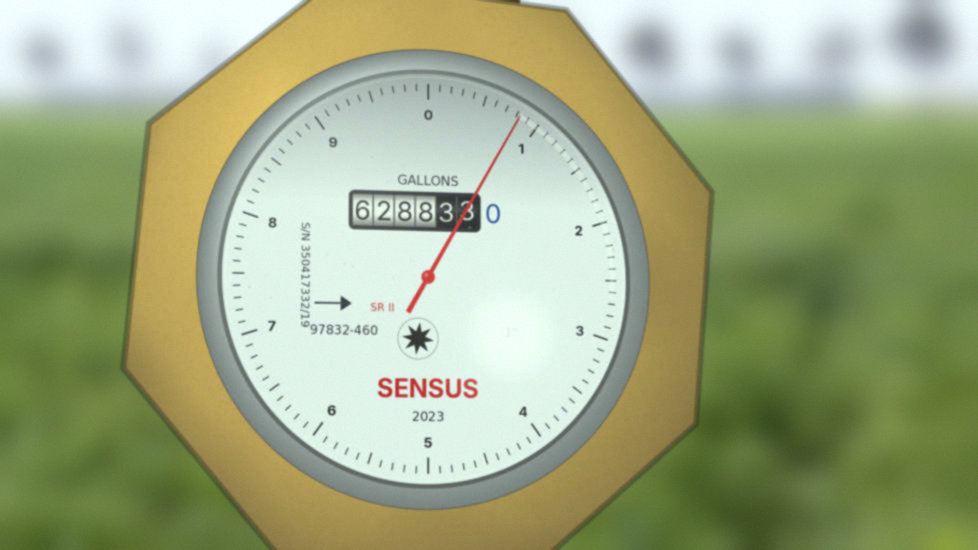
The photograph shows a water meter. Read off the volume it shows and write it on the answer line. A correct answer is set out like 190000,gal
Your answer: 6288330.8,gal
